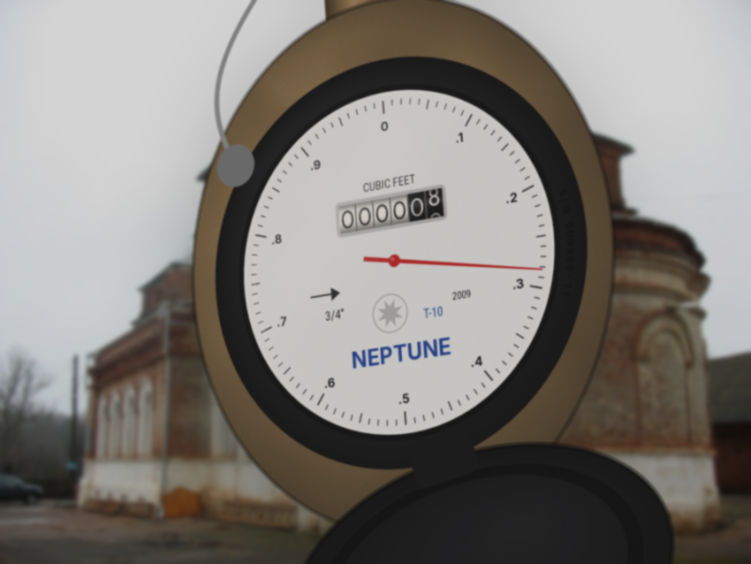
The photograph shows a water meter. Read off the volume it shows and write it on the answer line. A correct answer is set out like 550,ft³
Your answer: 8.28,ft³
